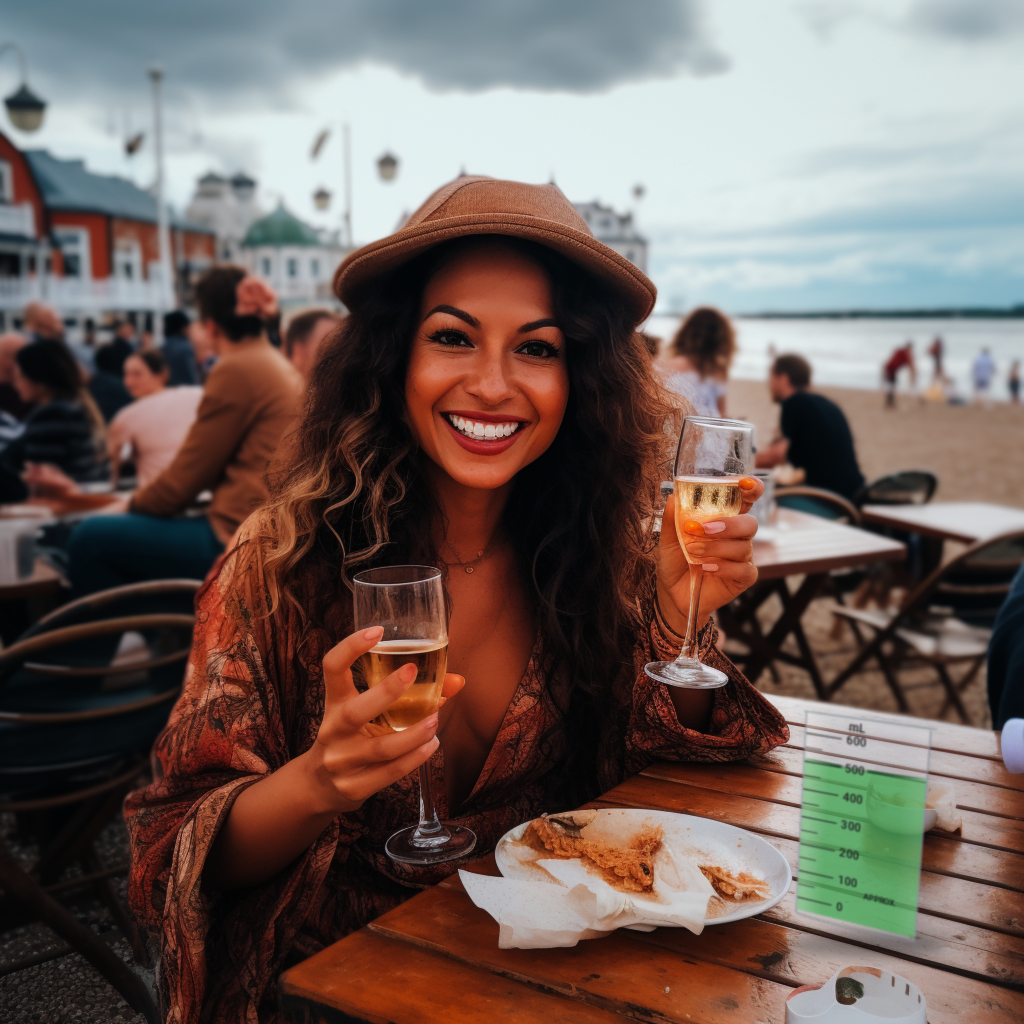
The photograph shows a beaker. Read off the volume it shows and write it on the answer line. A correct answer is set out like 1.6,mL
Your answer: 500,mL
